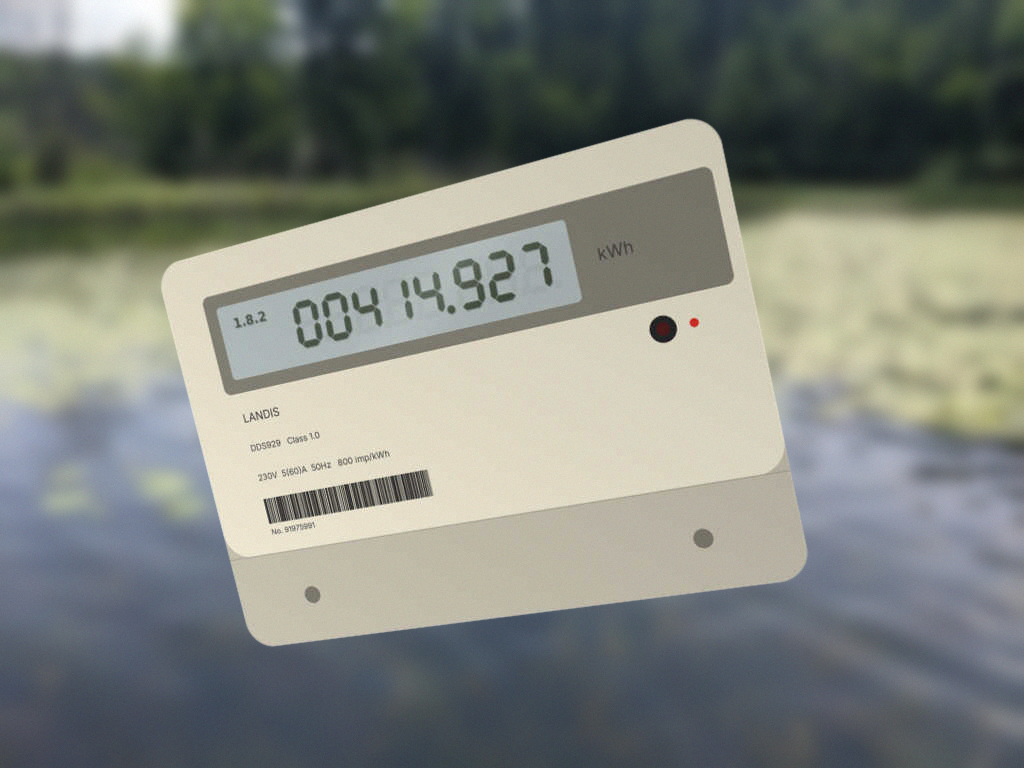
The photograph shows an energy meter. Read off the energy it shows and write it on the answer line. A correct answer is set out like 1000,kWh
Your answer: 414.927,kWh
